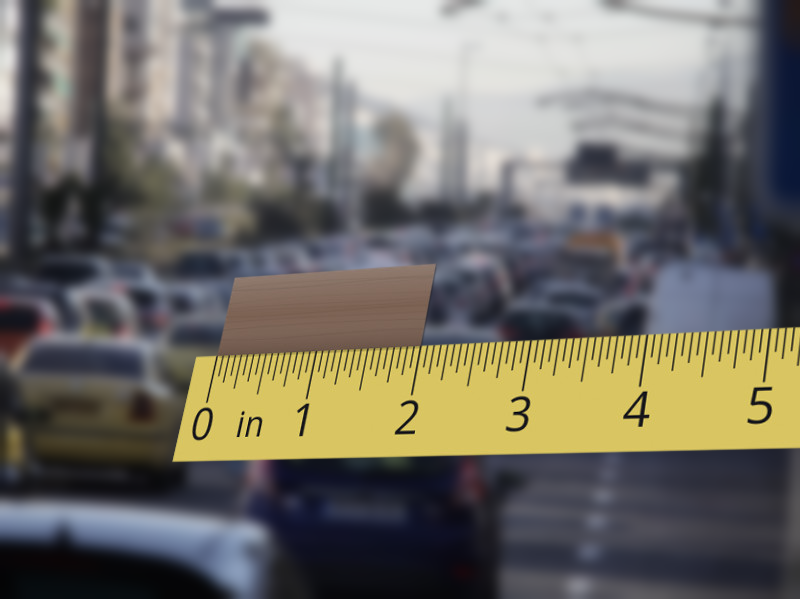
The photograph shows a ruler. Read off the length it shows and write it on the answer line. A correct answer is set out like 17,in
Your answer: 2,in
